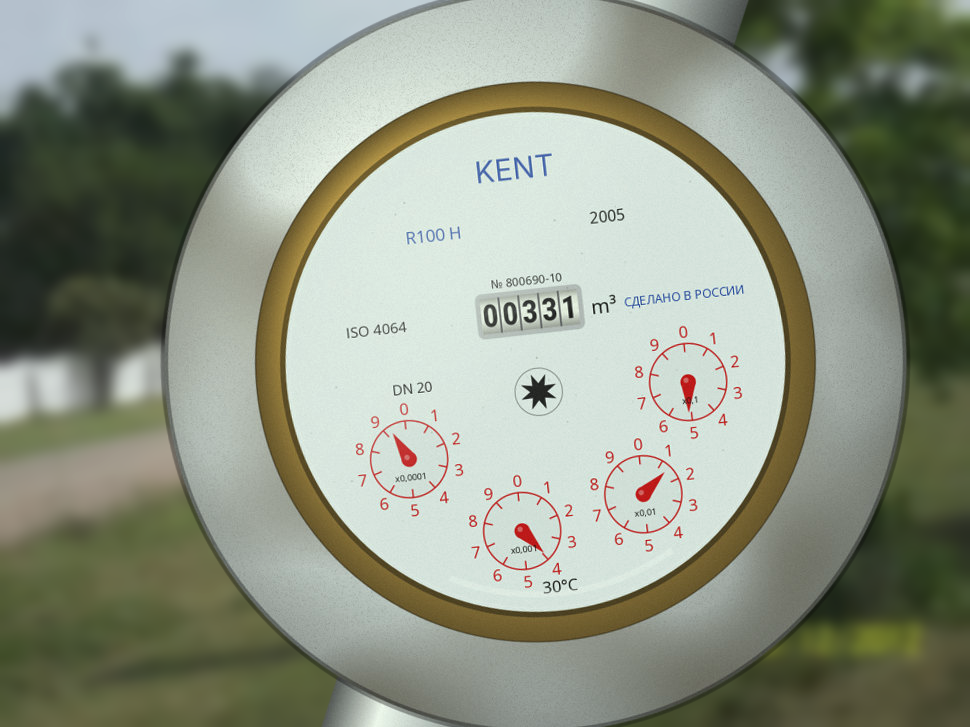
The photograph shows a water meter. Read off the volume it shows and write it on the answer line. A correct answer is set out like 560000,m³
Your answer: 331.5139,m³
